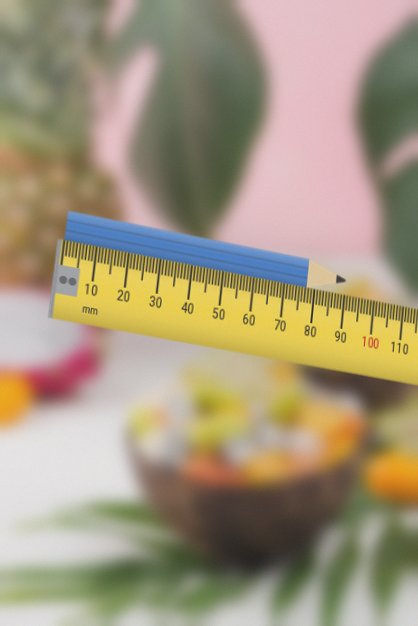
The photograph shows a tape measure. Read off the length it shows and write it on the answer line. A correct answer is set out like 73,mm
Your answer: 90,mm
